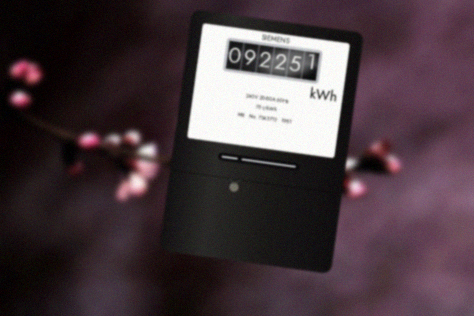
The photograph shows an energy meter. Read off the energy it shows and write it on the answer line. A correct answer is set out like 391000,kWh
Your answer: 92251,kWh
